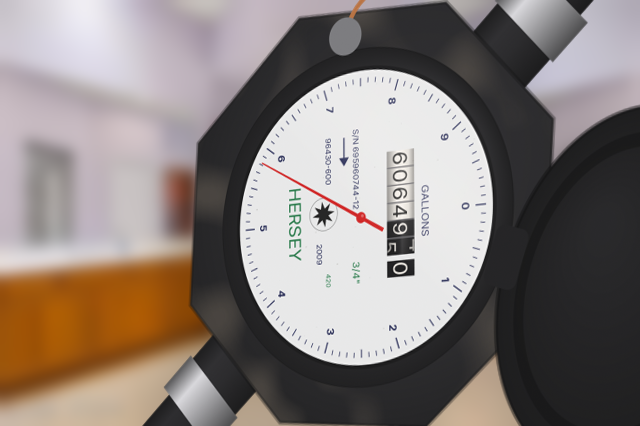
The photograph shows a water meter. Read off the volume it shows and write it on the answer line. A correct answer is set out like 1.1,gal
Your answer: 6064945.8,gal
